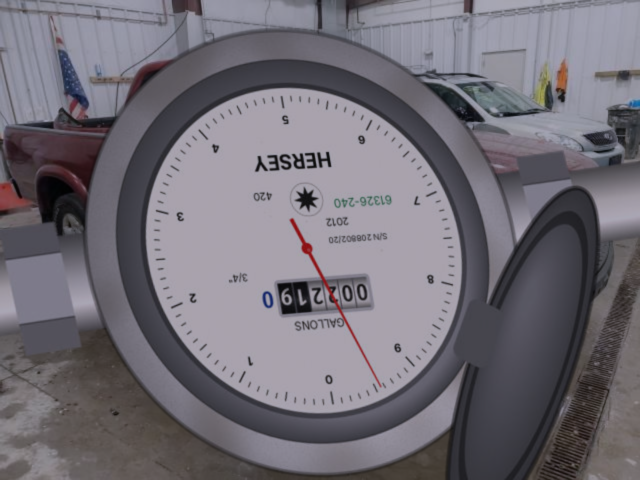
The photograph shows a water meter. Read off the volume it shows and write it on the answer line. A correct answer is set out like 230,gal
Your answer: 22189.4,gal
